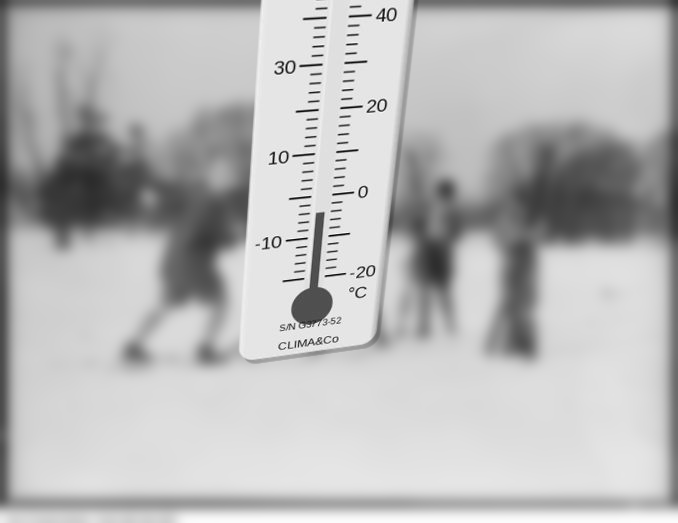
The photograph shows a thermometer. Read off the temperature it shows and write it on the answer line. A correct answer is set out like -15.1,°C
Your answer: -4,°C
